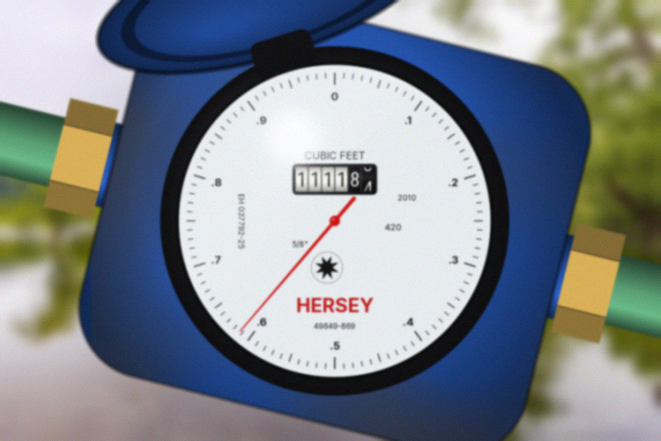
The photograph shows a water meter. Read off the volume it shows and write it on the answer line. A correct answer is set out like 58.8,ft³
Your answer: 111183.61,ft³
